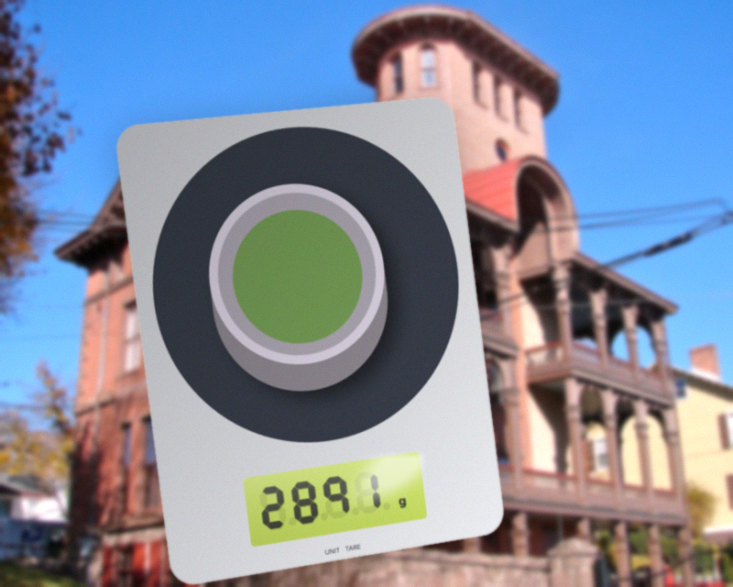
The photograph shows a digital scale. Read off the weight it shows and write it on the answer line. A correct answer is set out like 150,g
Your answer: 2891,g
